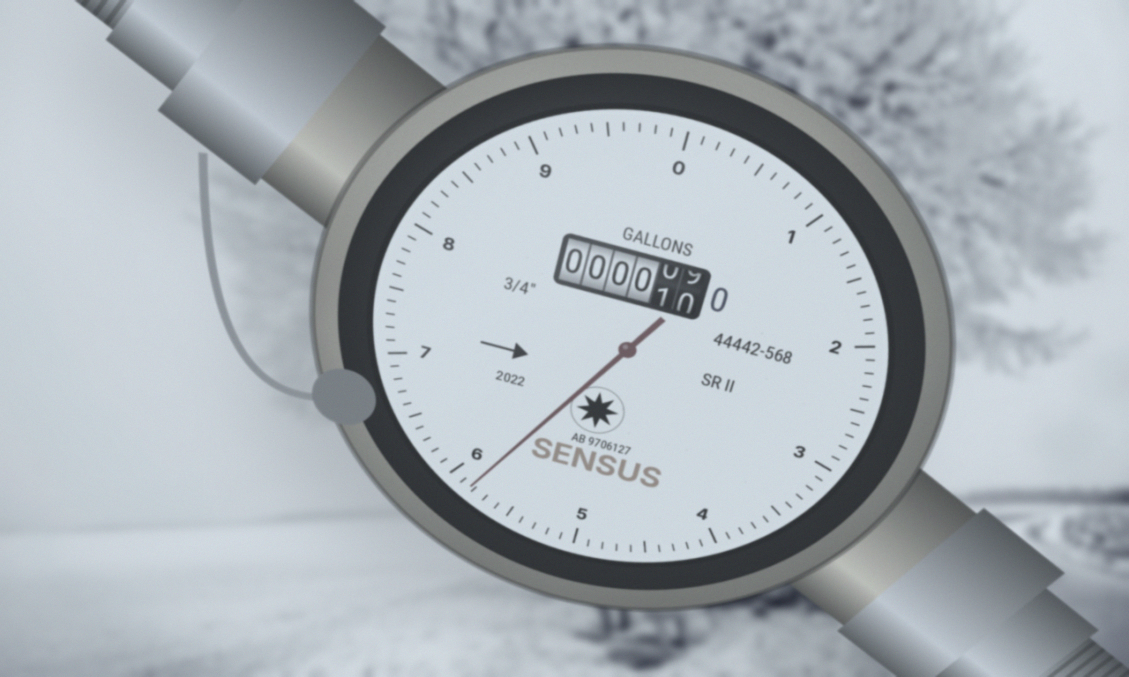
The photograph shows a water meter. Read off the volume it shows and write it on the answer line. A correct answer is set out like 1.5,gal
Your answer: 95.8,gal
